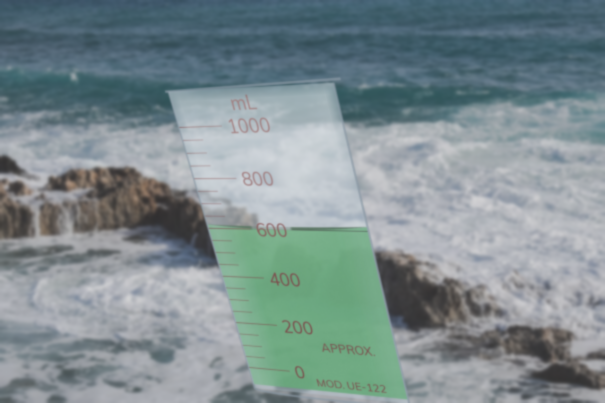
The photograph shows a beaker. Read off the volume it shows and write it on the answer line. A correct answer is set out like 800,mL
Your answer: 600,mL
